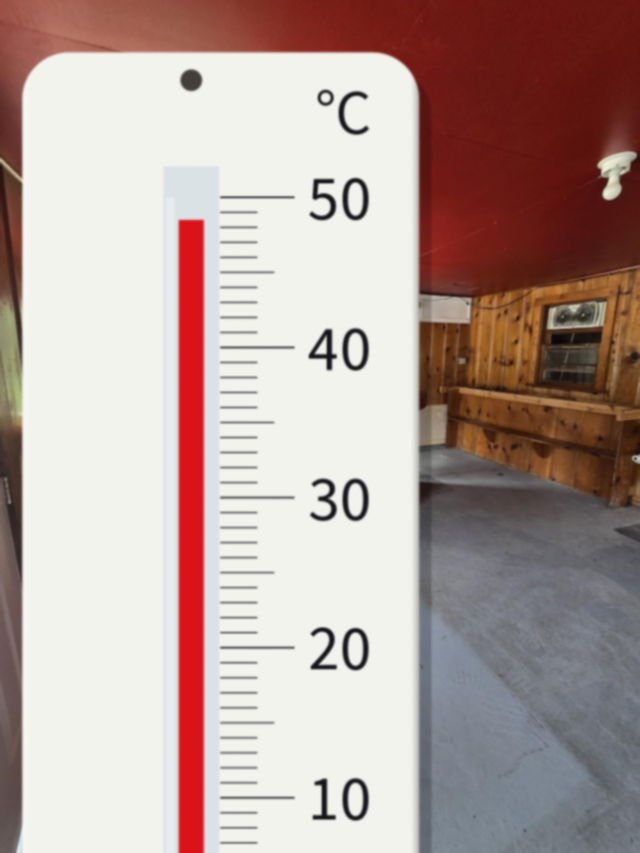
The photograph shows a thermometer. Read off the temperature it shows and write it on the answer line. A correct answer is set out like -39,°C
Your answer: 48.5,°C
